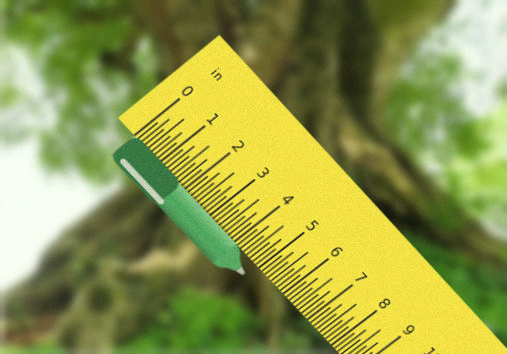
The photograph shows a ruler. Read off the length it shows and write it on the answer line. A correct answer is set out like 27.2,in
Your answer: 4.875,in
